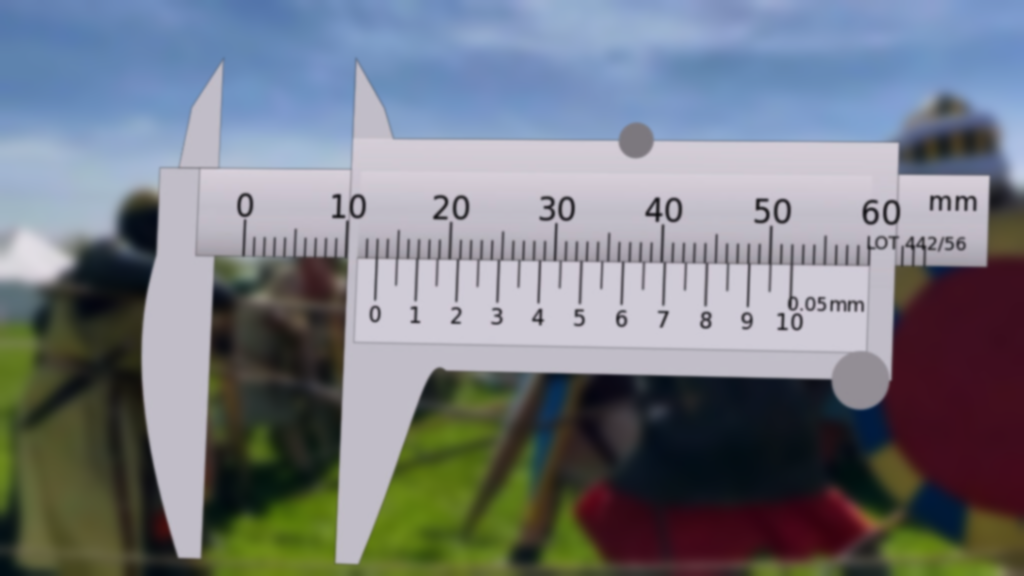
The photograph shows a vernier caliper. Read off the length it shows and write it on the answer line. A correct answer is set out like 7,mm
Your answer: 13.0,mm
